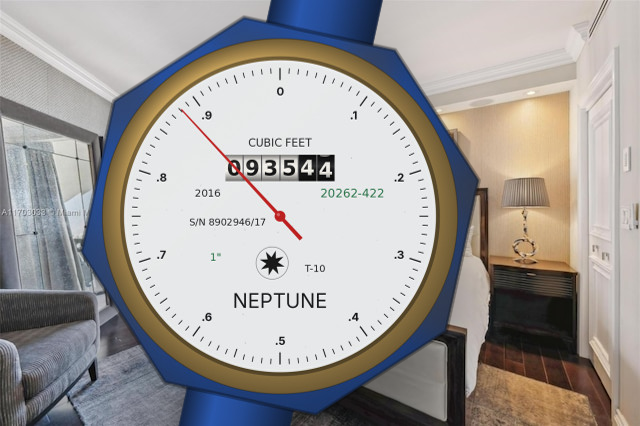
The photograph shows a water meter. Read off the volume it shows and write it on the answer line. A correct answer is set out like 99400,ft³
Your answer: 93543.88,ft³
